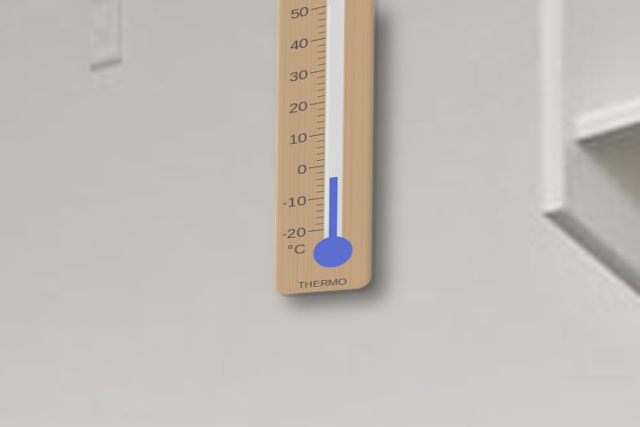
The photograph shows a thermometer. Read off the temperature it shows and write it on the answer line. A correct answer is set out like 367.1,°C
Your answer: -4,°C
